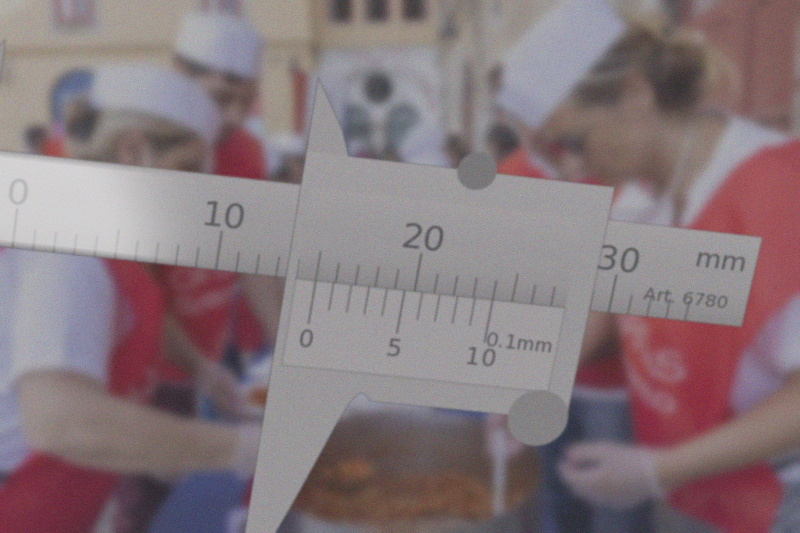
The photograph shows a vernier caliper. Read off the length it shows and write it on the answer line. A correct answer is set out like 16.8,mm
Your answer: 15.0,mm
